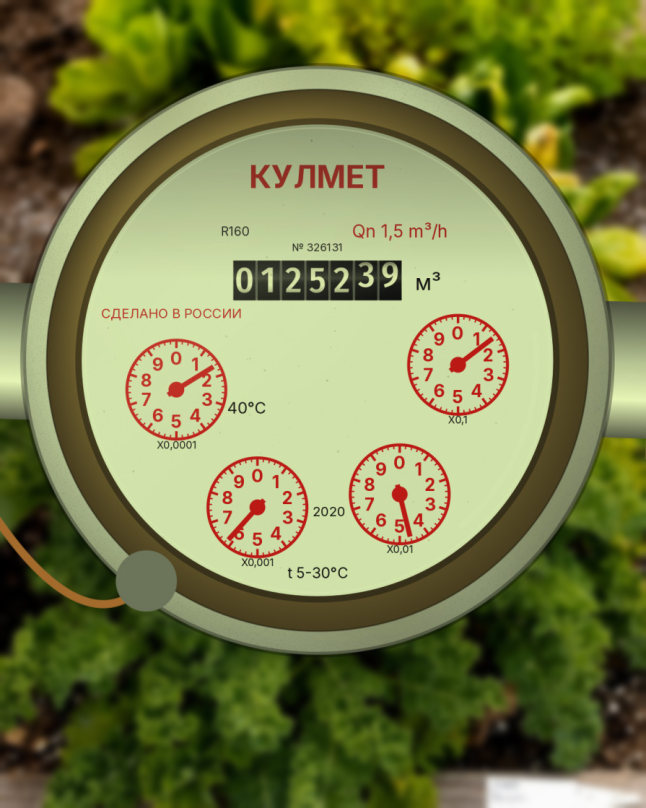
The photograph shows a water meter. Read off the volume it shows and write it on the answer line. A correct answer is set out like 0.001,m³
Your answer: 125239.1461,m³
